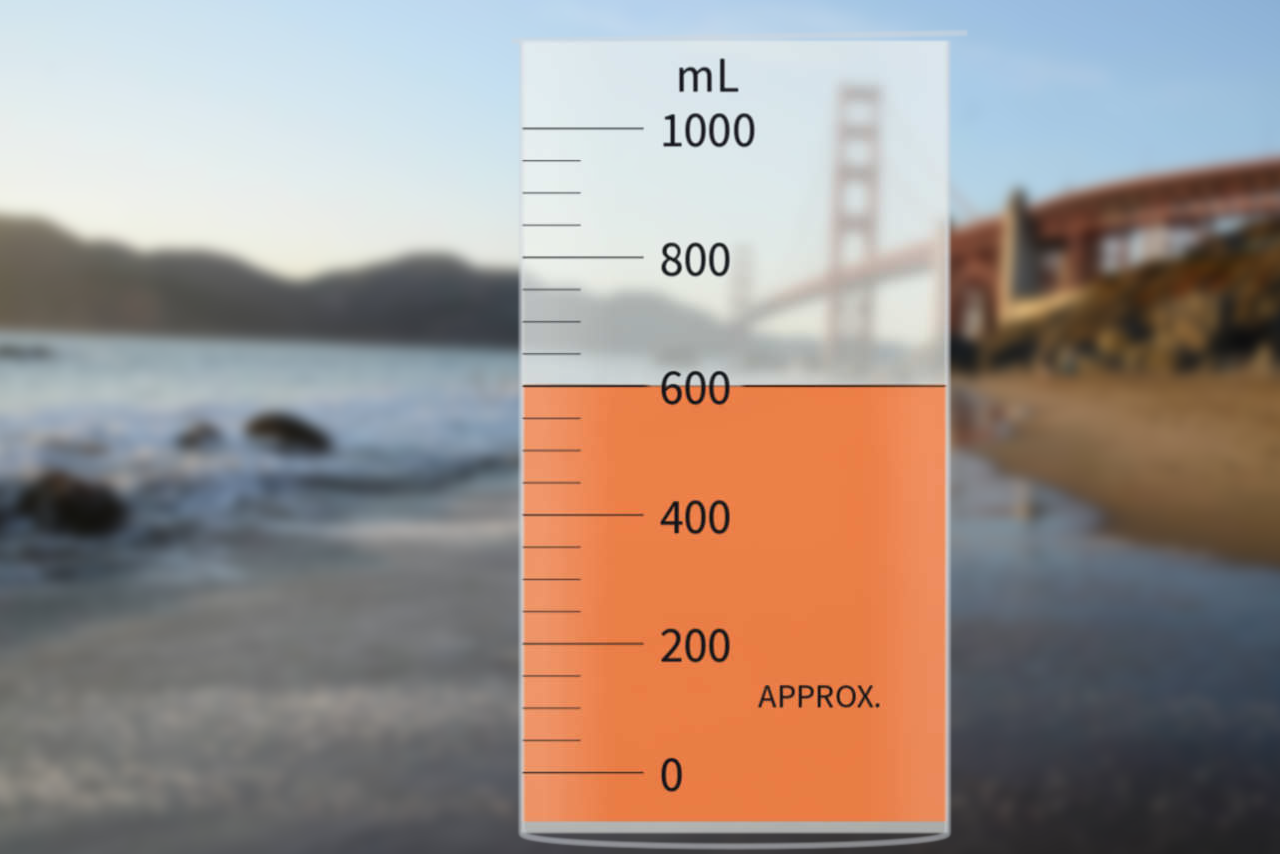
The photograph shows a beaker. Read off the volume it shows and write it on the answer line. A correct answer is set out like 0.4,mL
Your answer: 600,mL
